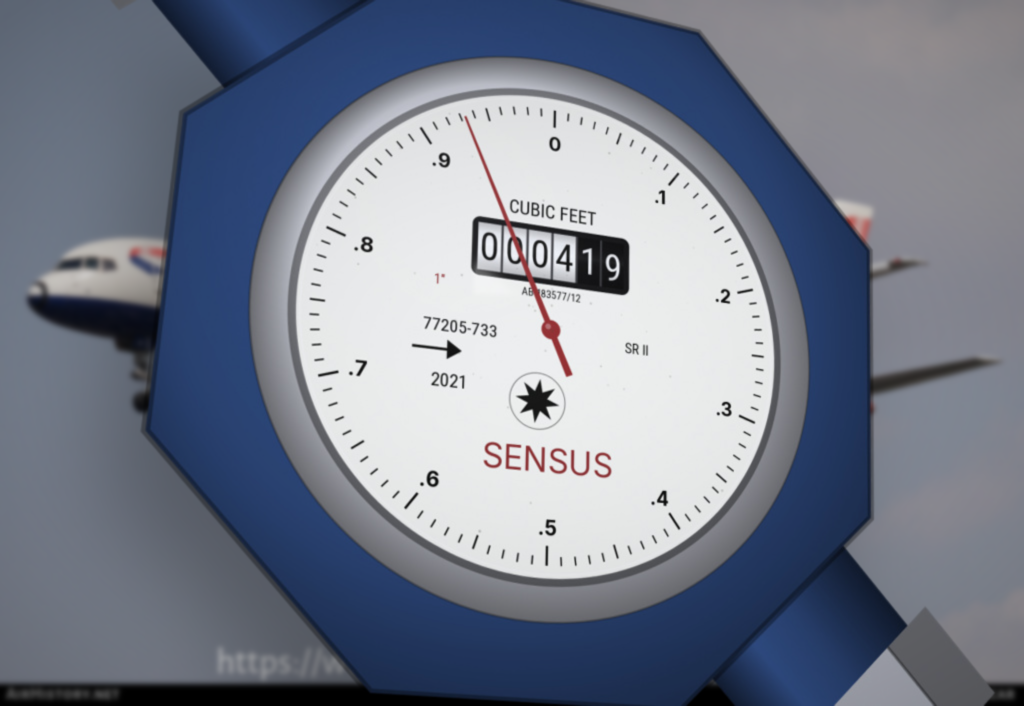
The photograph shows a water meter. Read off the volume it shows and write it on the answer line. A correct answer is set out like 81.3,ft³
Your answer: 418.93,ft³
